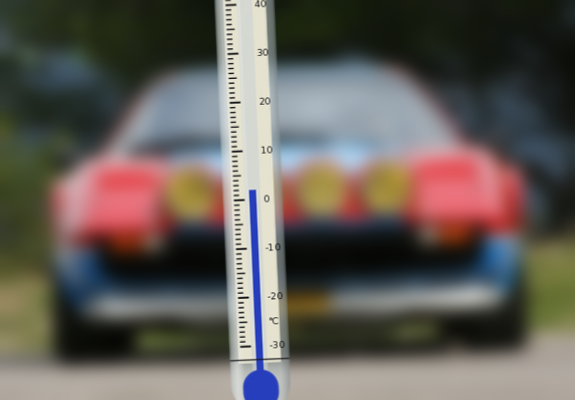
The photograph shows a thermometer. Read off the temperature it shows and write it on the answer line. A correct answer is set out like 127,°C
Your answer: 2,°C
